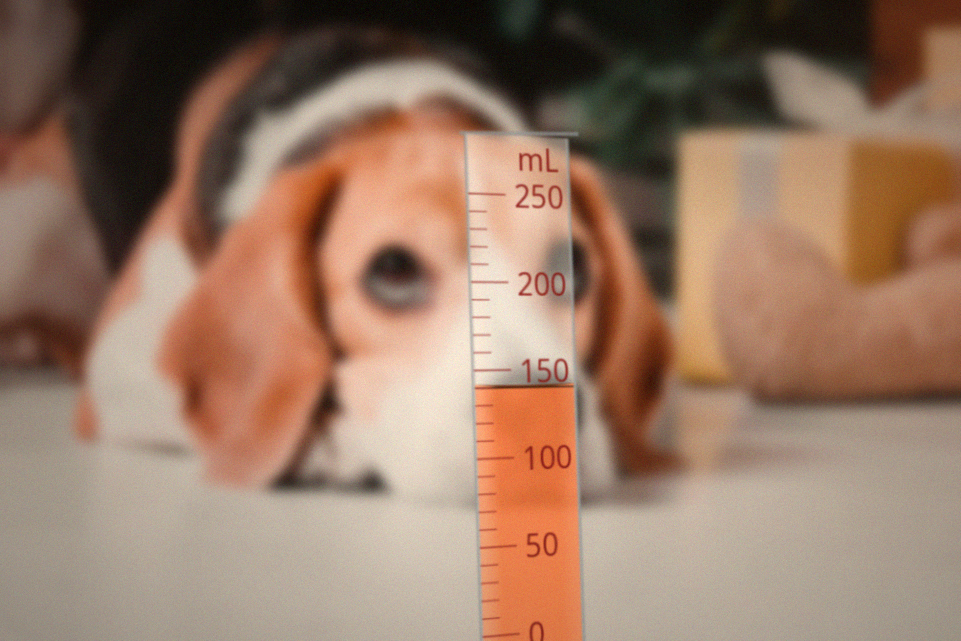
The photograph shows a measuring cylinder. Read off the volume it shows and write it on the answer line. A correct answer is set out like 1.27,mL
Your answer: 140,mL
